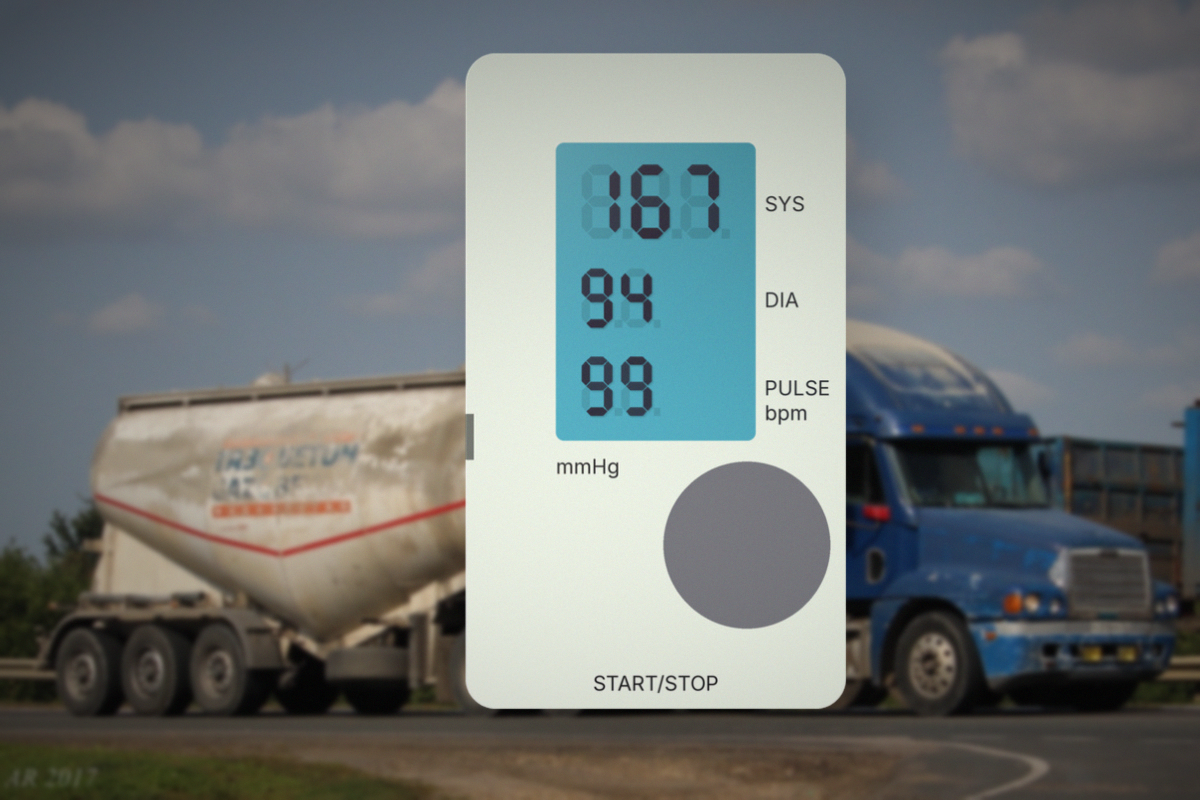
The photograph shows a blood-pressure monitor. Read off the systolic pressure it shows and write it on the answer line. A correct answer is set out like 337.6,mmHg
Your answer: 167,mmHg
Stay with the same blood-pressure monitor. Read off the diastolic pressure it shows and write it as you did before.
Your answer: 94,mmHg
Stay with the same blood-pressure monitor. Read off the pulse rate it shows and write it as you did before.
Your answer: 99,bpm
